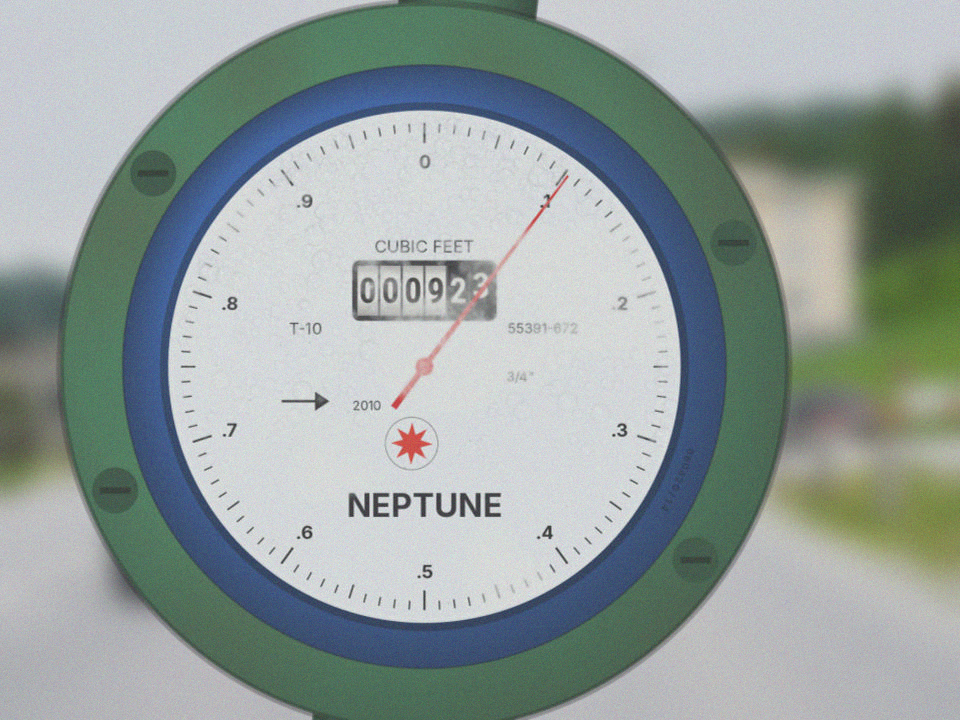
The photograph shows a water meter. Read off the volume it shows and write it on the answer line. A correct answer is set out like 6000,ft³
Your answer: 923.10,ft³
